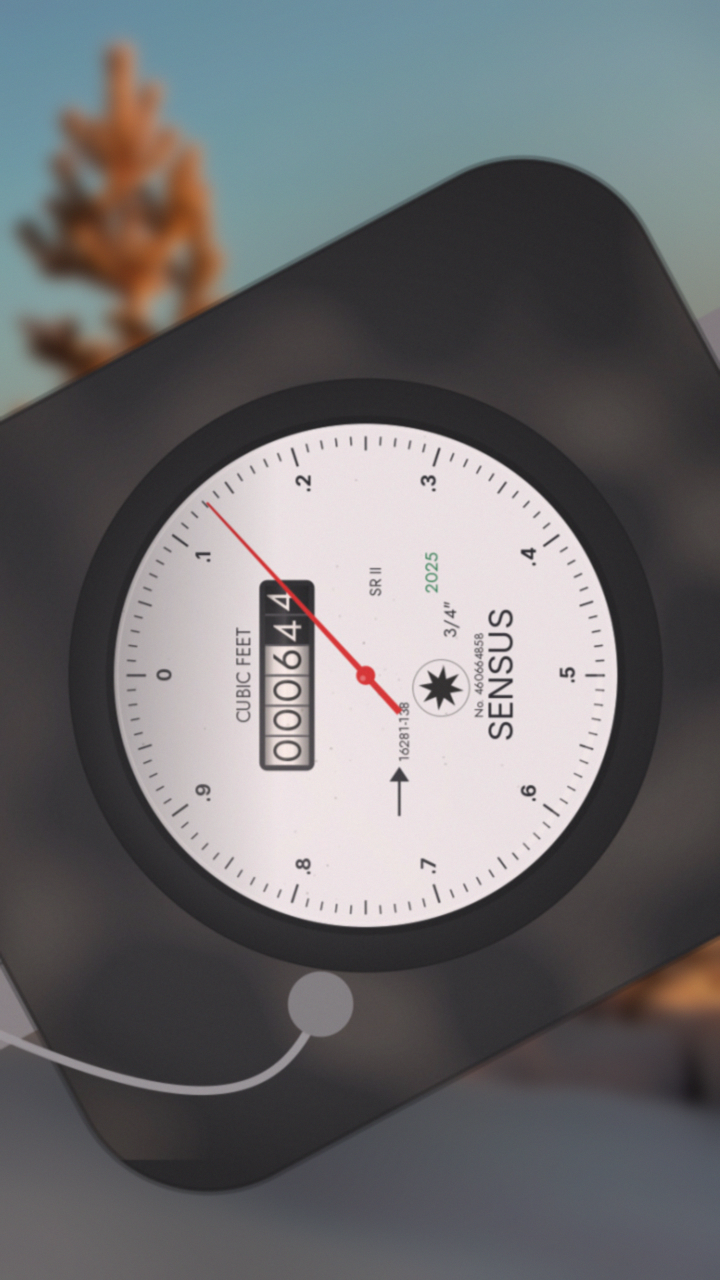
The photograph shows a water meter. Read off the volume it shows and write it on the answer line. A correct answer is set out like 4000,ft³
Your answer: 644.13,ft³
